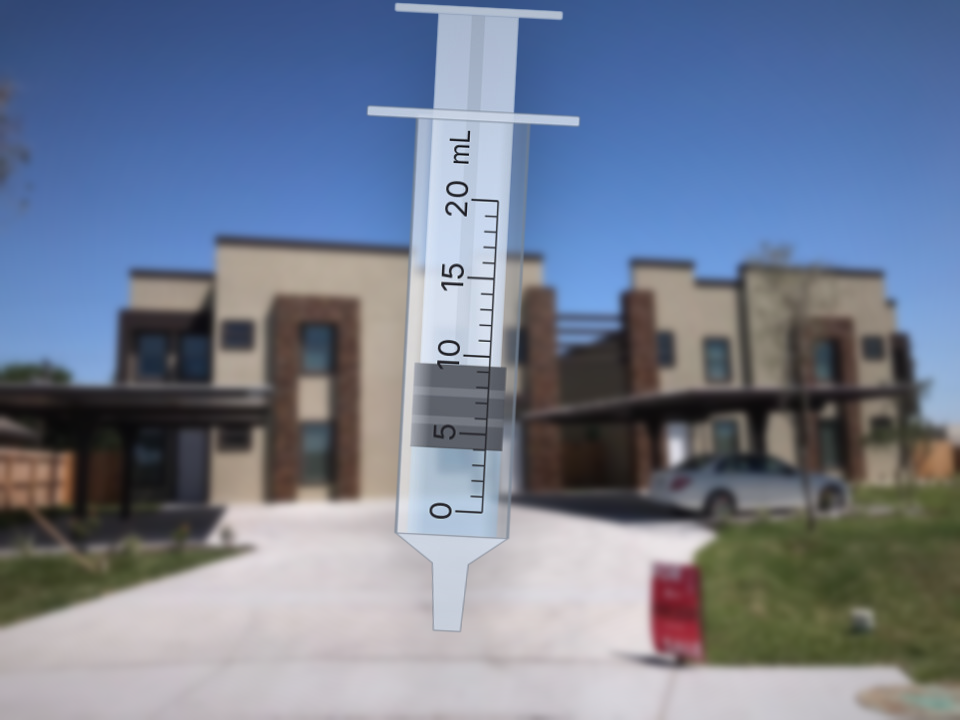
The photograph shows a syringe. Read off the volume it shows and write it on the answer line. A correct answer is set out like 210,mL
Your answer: 4,mL
